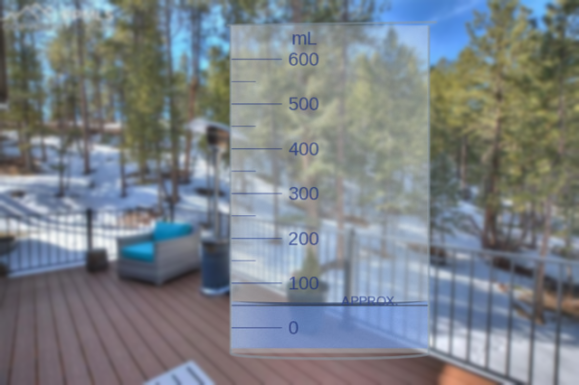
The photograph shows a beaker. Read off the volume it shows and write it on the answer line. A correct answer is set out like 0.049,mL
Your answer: 50,mL
